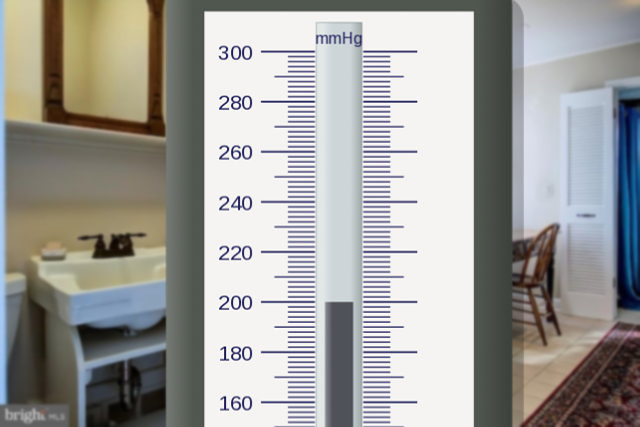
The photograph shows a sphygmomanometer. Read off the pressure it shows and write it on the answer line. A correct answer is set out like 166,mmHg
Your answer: 200,mmHg
